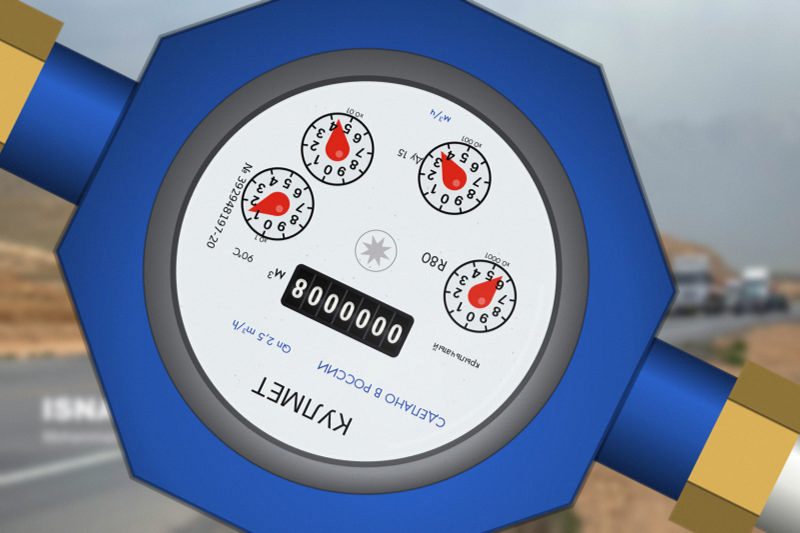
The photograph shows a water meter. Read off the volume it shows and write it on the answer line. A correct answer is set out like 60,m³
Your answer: 8.1435,m³
